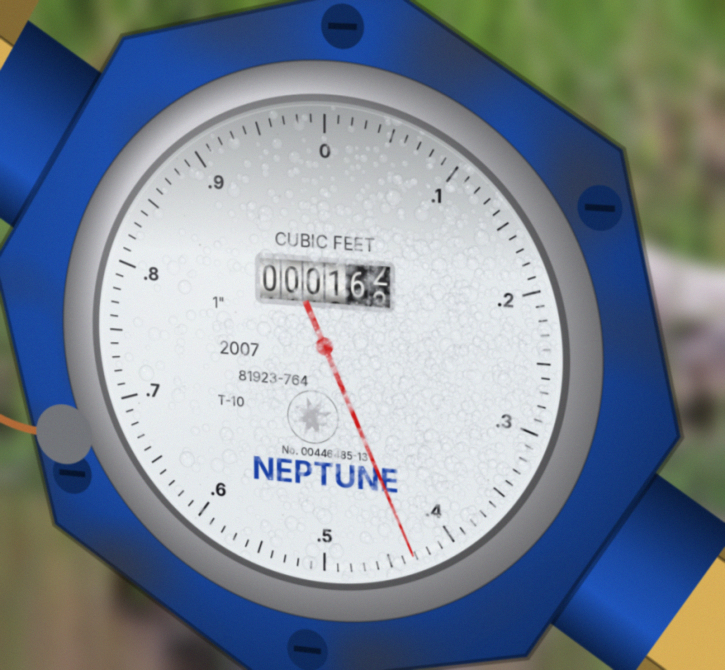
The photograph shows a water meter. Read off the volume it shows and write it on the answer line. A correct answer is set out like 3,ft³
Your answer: 162.43,ft³
